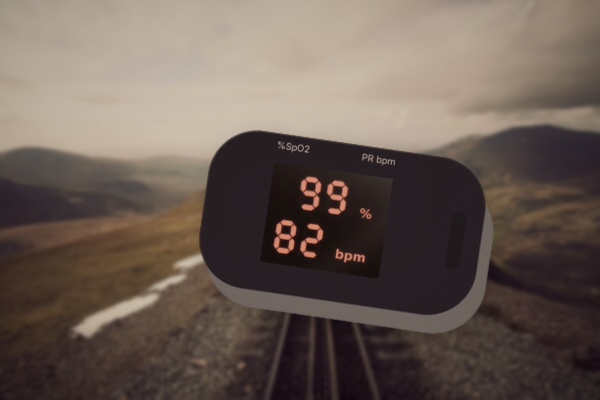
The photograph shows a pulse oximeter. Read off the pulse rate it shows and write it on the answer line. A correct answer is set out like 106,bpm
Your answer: 82,bpm
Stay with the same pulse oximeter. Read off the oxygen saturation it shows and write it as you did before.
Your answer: 99,%
